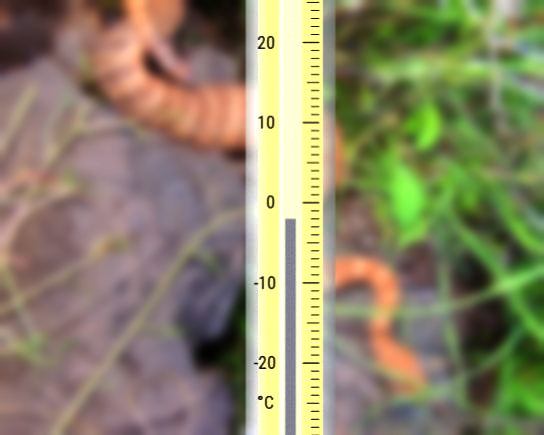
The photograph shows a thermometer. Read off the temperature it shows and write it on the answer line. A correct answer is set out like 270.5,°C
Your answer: -2,°C
